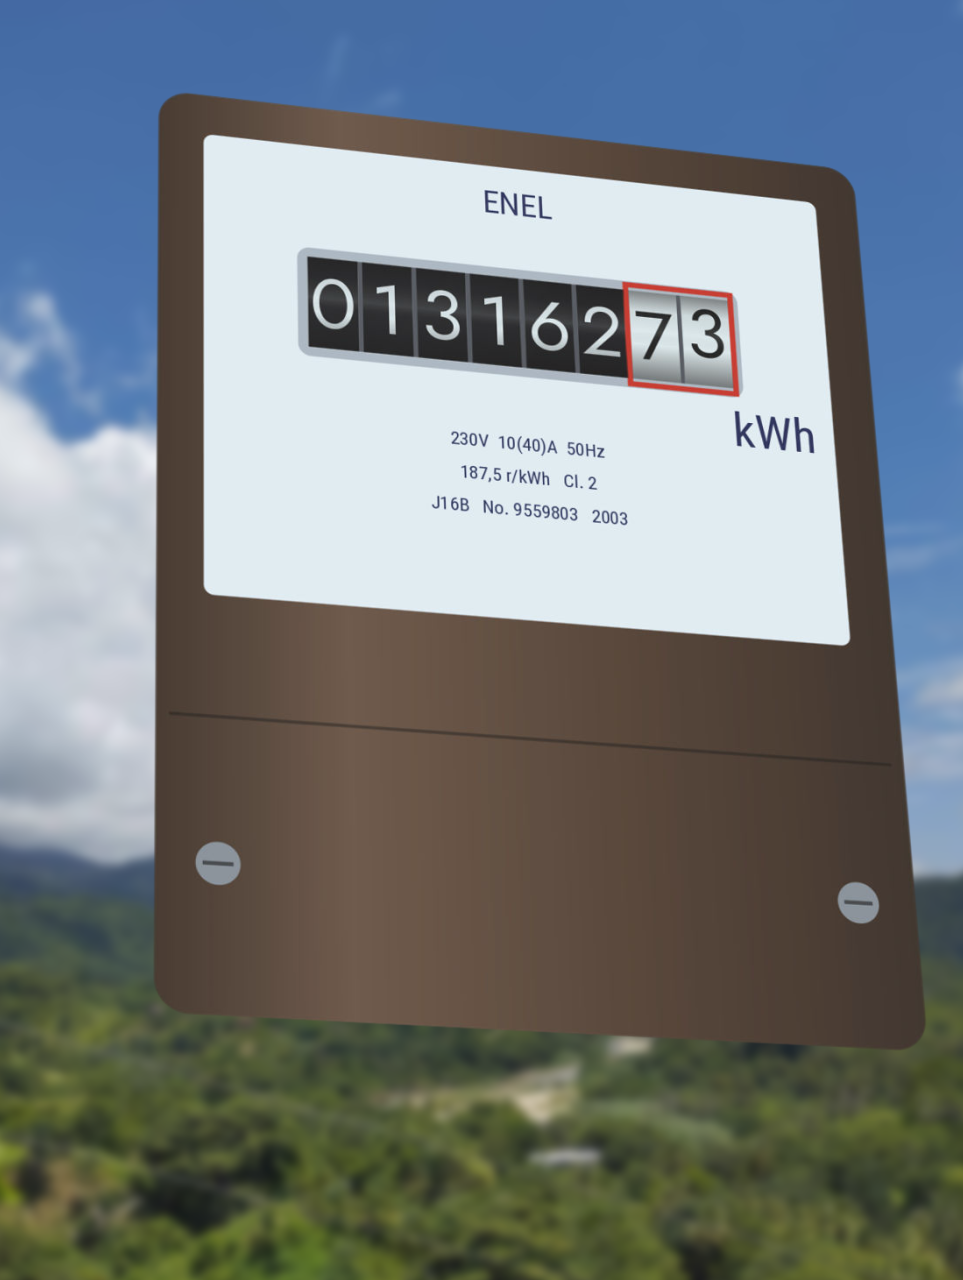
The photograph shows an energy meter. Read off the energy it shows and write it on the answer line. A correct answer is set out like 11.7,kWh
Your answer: 13162.73,kWh
